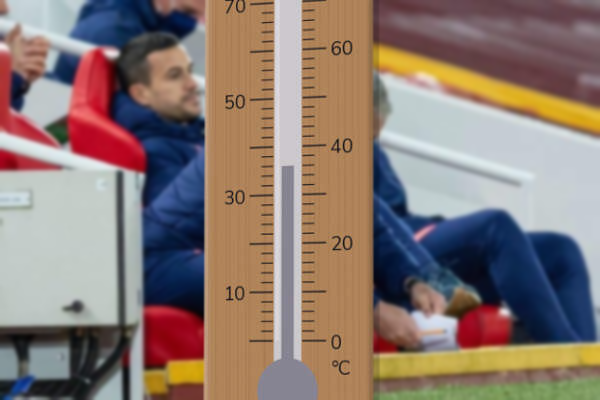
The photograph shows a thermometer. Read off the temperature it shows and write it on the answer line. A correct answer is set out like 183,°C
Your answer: 36,°C
